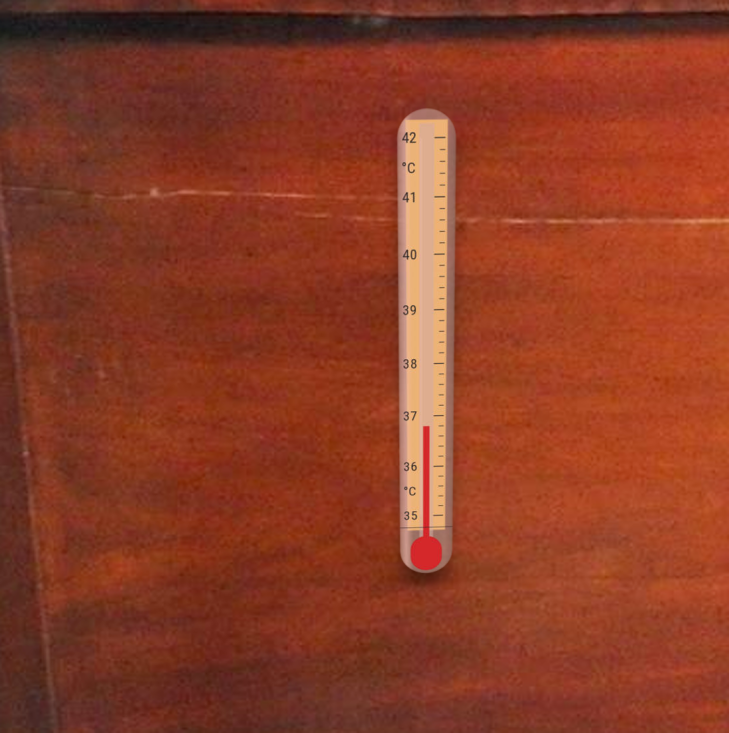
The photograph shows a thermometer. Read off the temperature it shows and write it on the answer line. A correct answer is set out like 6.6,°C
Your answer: 36.8,°C
